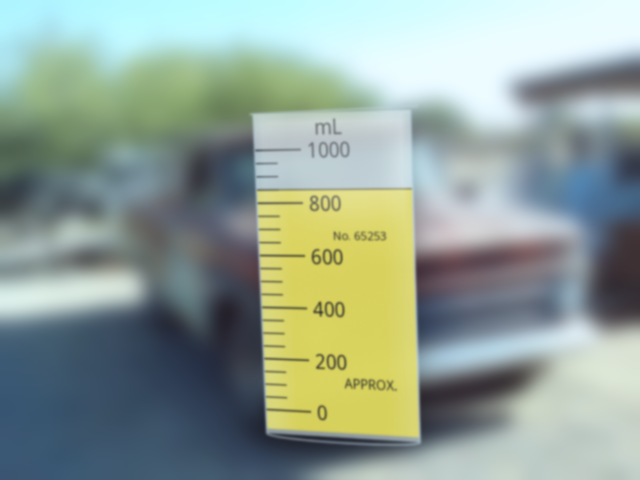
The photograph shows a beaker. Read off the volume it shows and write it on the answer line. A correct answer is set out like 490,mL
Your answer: 850,mL
